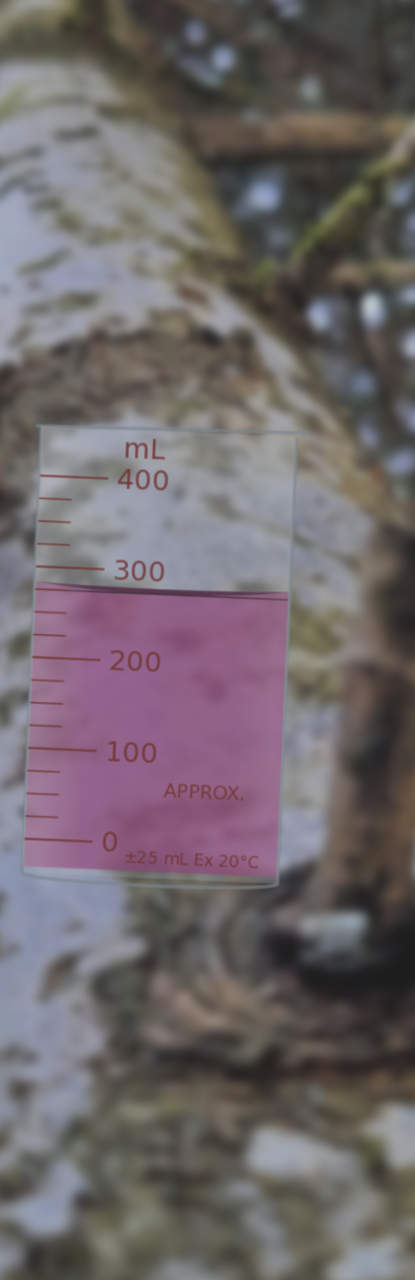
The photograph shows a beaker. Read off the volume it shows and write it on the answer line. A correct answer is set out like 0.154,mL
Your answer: 275,mL
